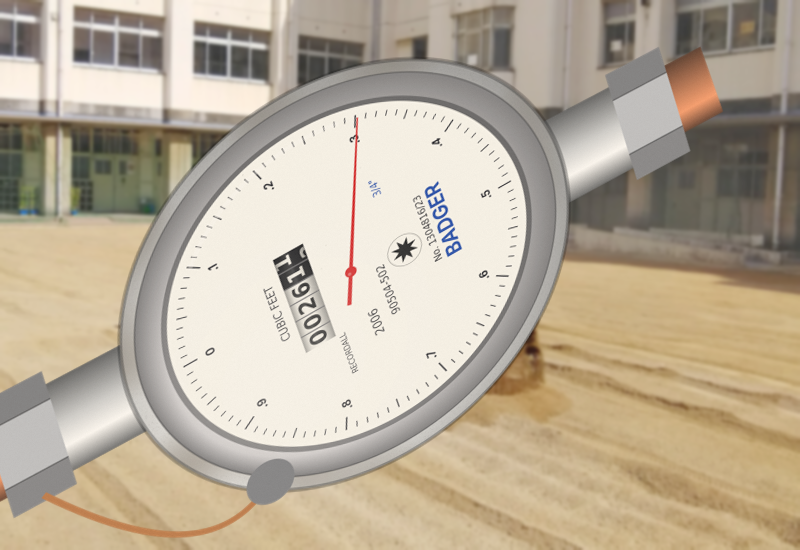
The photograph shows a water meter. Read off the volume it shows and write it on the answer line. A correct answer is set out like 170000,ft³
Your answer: 2611.30,ft³
